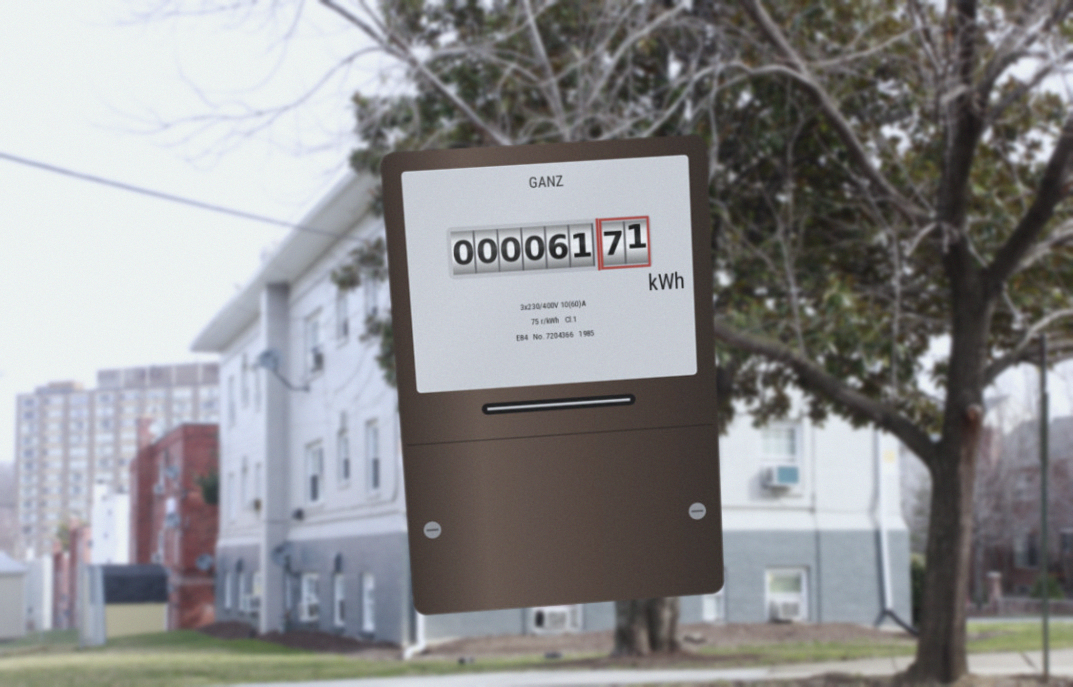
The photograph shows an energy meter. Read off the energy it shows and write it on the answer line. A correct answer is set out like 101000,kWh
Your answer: 61.71,kWh
